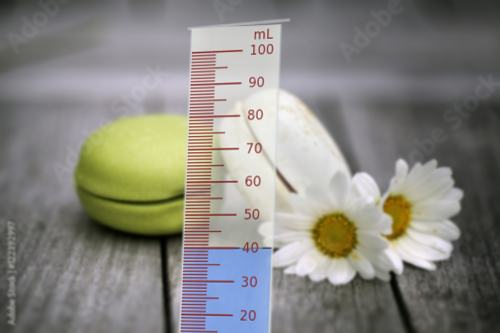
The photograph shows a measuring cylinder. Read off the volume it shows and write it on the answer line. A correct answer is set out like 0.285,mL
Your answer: 40,mL
